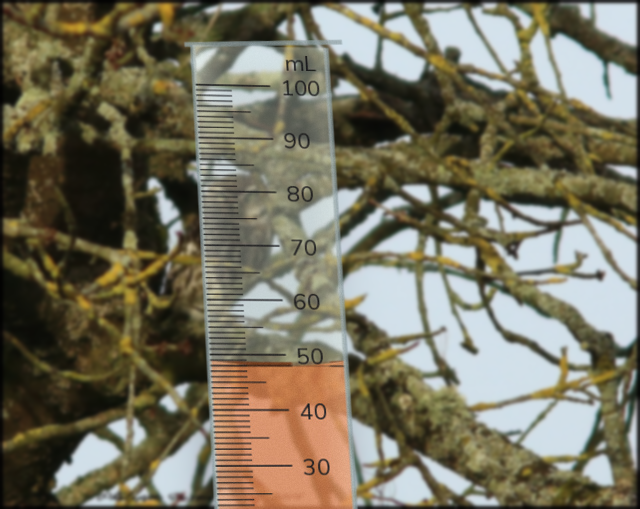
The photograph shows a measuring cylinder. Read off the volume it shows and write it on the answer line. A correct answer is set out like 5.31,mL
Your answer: 48,mL
